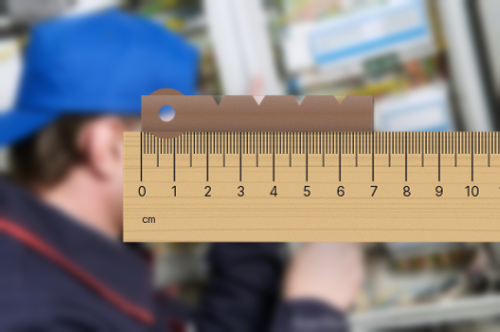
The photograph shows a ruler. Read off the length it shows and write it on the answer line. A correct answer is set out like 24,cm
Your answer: 7,cm
